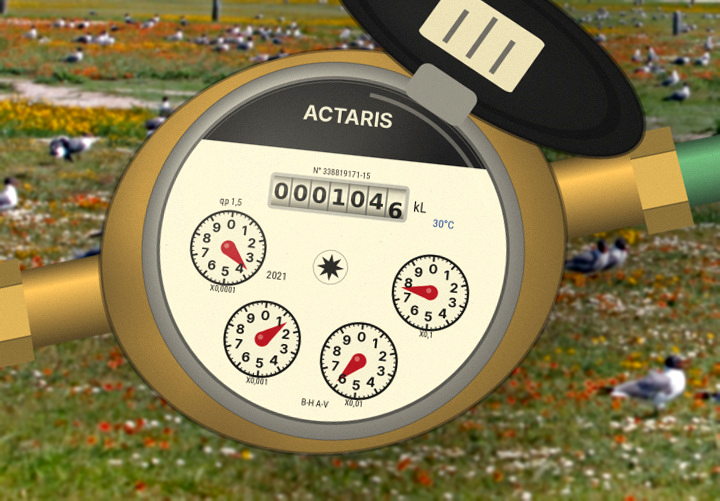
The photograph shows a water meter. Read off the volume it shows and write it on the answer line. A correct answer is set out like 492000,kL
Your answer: 1045.7613,kL
